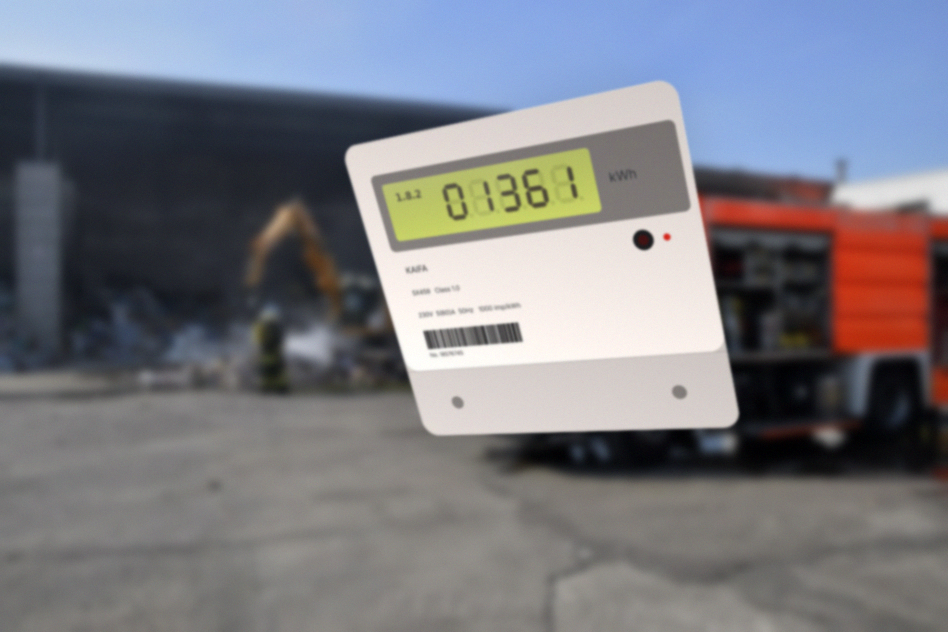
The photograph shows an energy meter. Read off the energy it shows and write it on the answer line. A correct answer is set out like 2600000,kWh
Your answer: 1361,kWh
